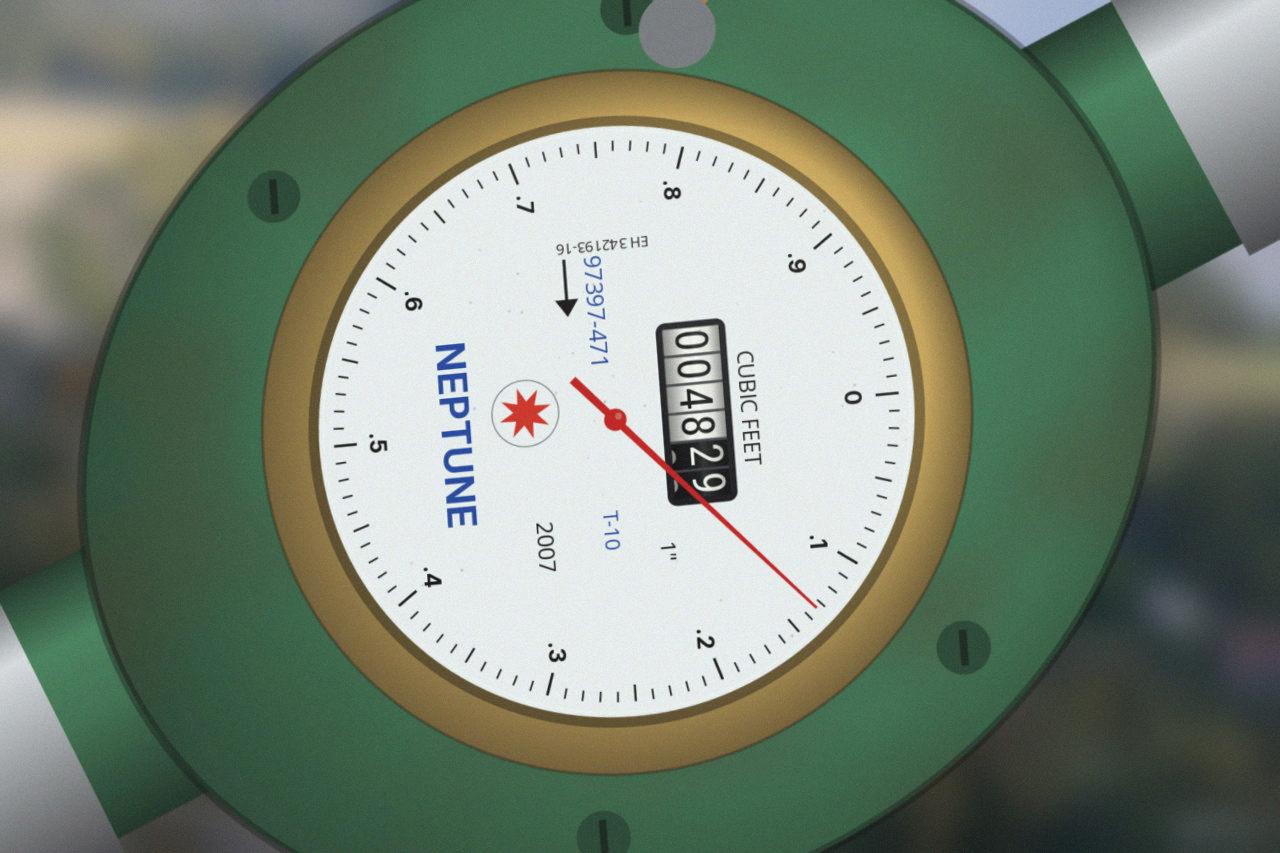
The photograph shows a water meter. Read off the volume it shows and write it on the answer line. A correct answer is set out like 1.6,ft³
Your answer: 4829.13,ft³
